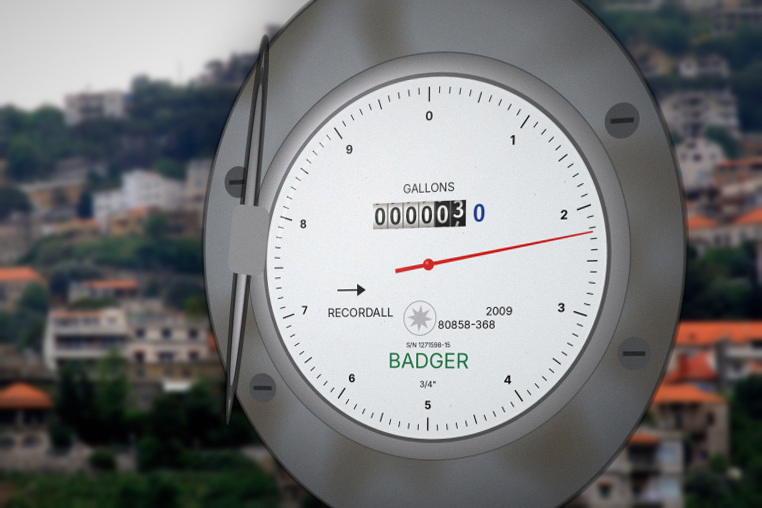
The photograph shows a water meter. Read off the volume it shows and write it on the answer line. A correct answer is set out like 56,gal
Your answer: 32.2,gal
